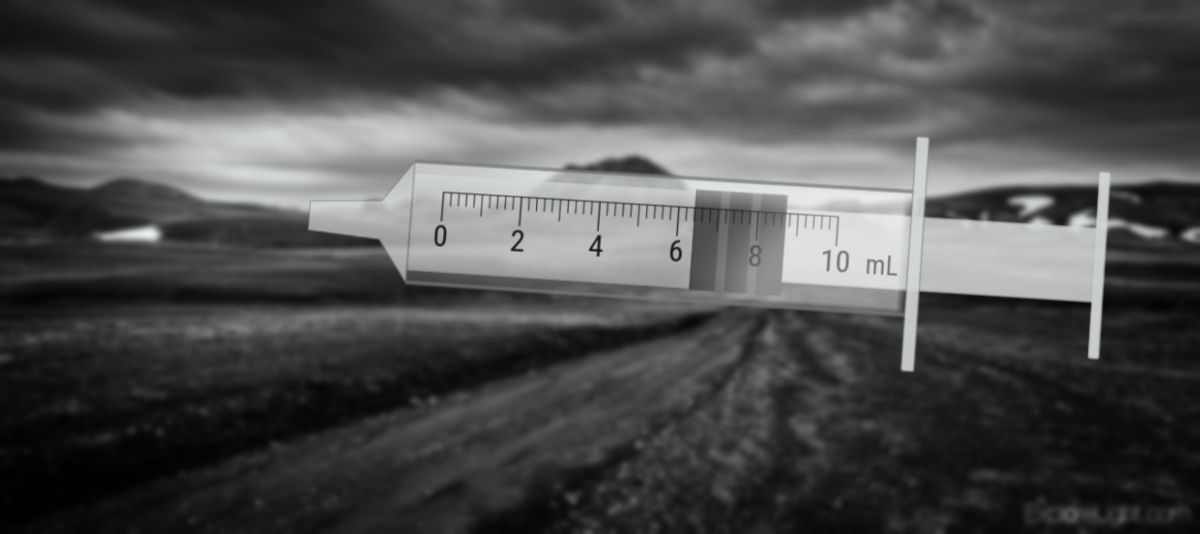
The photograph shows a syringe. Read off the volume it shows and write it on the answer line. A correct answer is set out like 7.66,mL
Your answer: 6.4,mL
